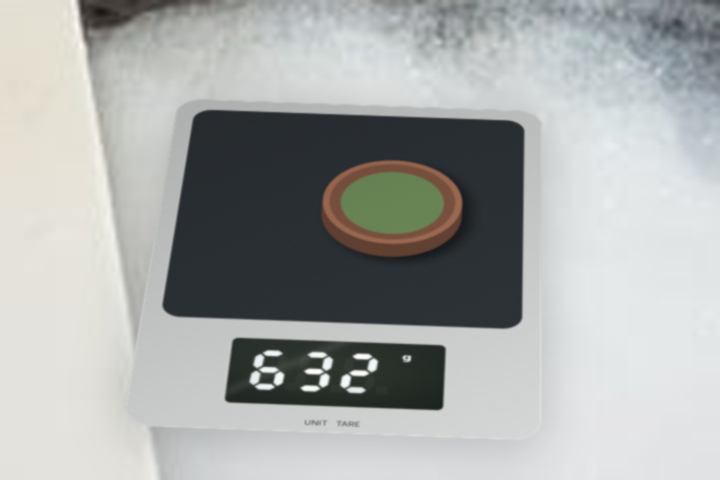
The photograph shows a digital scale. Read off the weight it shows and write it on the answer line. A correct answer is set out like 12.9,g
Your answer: 632,g
